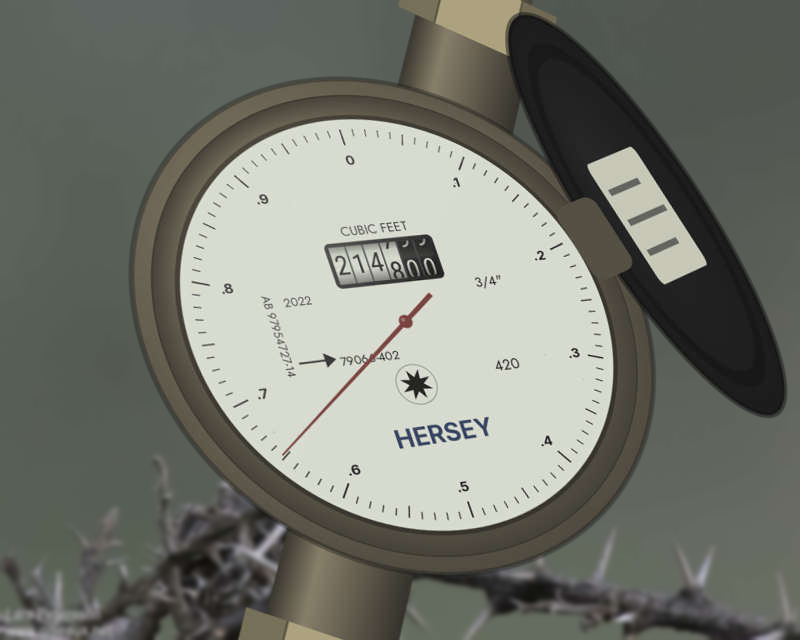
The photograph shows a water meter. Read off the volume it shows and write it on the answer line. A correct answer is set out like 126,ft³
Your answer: 214799.65,ft³
